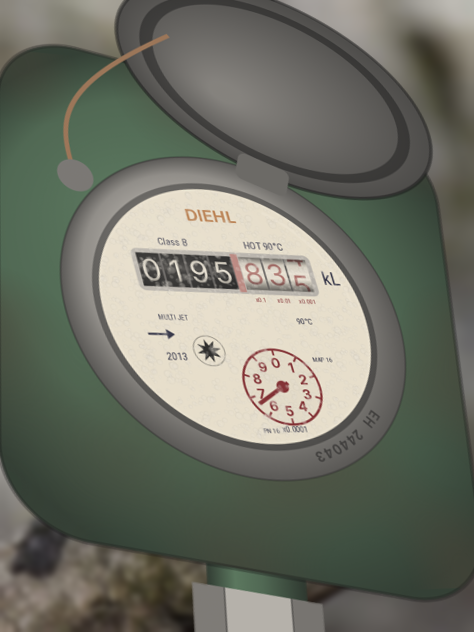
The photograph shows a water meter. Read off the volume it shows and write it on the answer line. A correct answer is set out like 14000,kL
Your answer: 195.8346,kL
